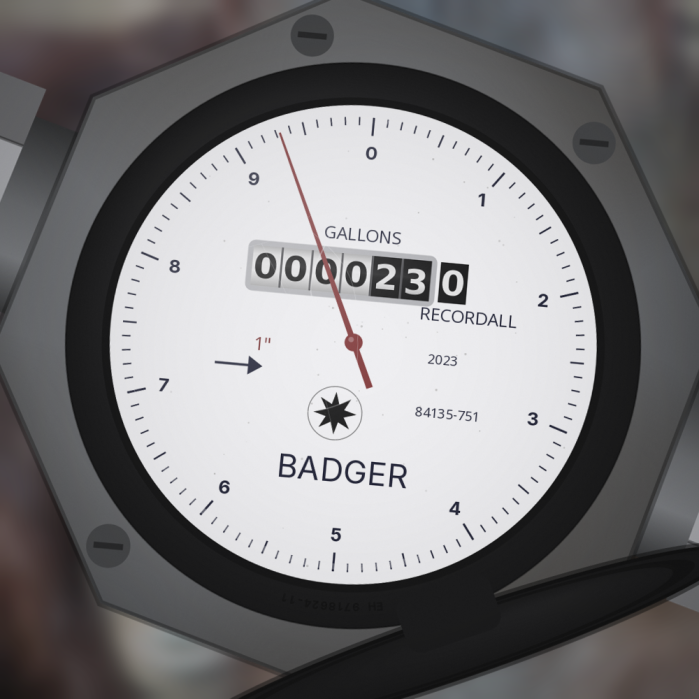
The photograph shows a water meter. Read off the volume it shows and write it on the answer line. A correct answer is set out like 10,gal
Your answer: 229.3,gal
